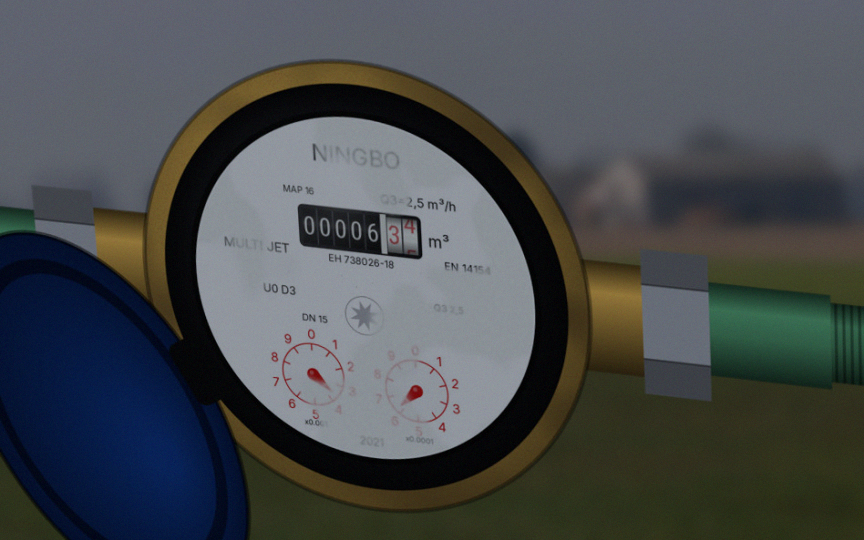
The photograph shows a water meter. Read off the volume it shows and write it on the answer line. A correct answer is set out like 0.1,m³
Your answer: 6.3436,m³
